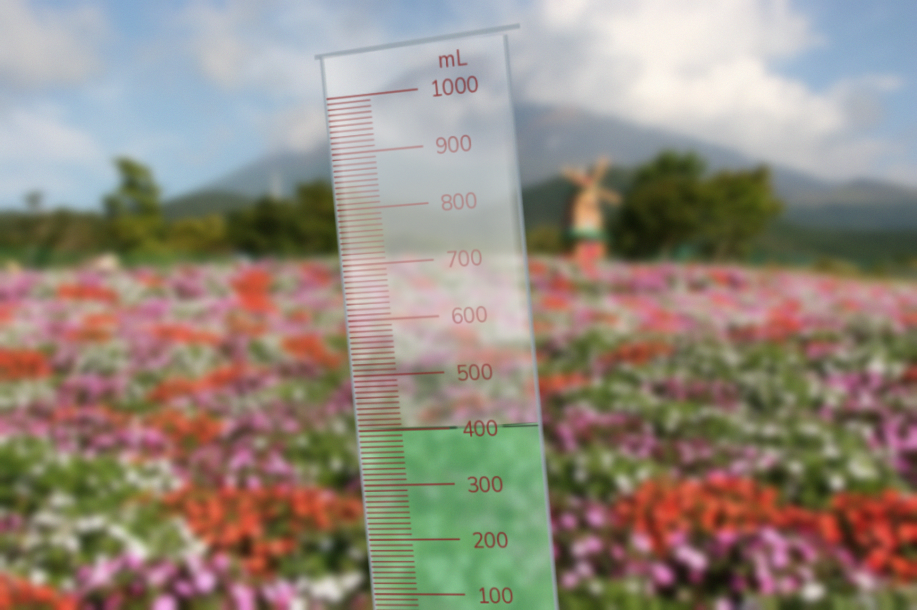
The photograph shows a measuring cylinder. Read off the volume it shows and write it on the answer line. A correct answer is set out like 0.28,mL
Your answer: 400,mL
